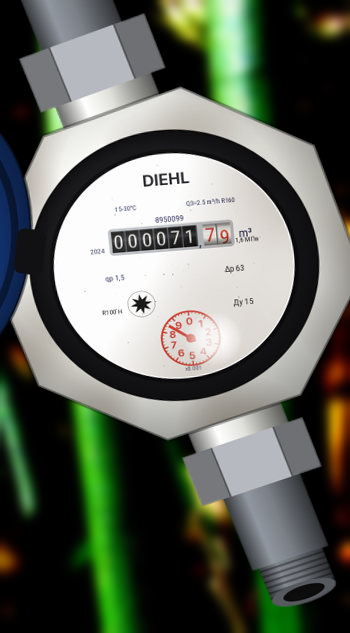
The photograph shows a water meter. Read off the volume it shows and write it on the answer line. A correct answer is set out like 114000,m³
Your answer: 71.788,m³
